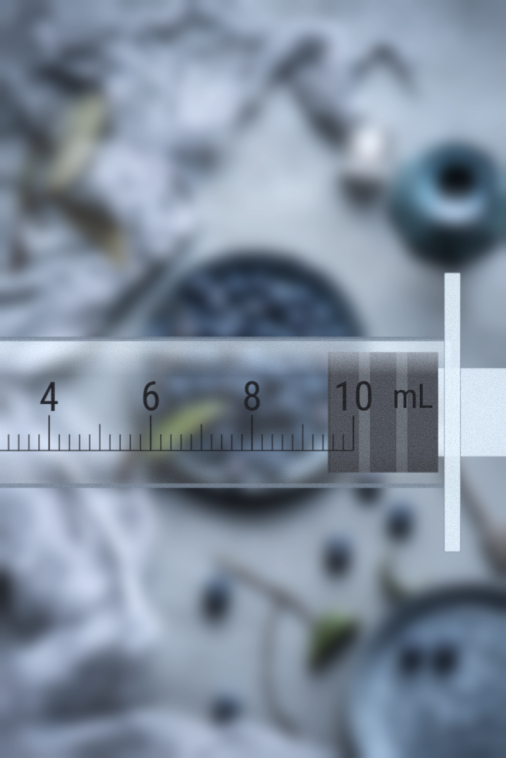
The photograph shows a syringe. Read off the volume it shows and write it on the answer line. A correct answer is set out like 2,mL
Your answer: 9.5,mL
